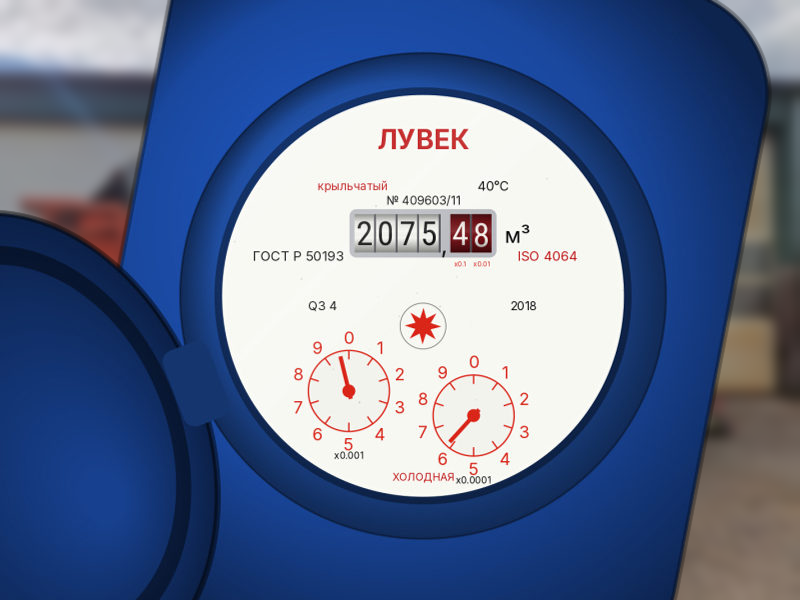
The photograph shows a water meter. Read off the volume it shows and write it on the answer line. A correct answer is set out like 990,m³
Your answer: 2075.4796,m³
